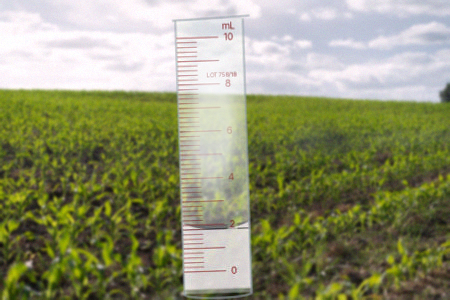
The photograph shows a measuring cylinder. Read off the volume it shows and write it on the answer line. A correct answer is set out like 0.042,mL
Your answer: 1.8,mL
